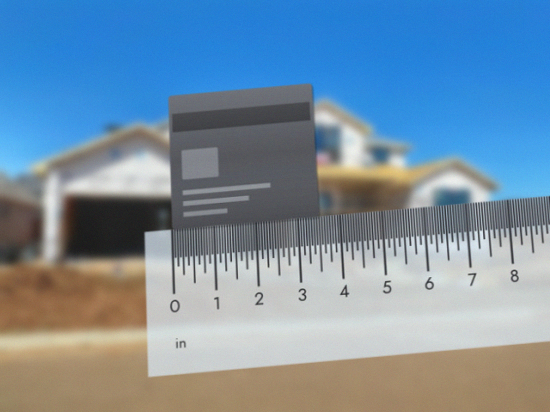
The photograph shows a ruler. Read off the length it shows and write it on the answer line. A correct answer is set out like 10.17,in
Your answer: 3.5,in
